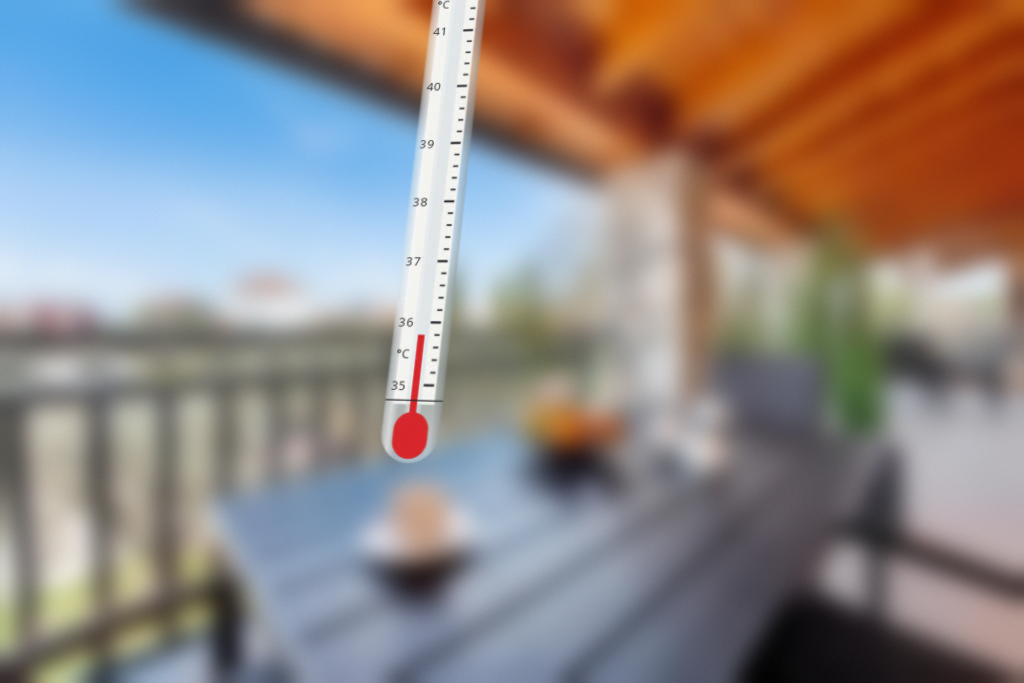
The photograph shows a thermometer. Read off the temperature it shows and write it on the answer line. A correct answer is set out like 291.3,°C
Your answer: 35.8,°C
